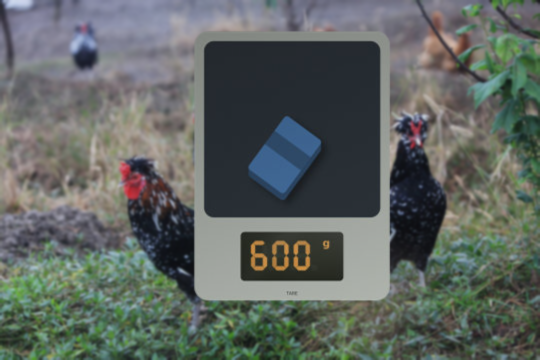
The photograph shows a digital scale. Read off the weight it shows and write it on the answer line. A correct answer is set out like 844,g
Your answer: 600,g
